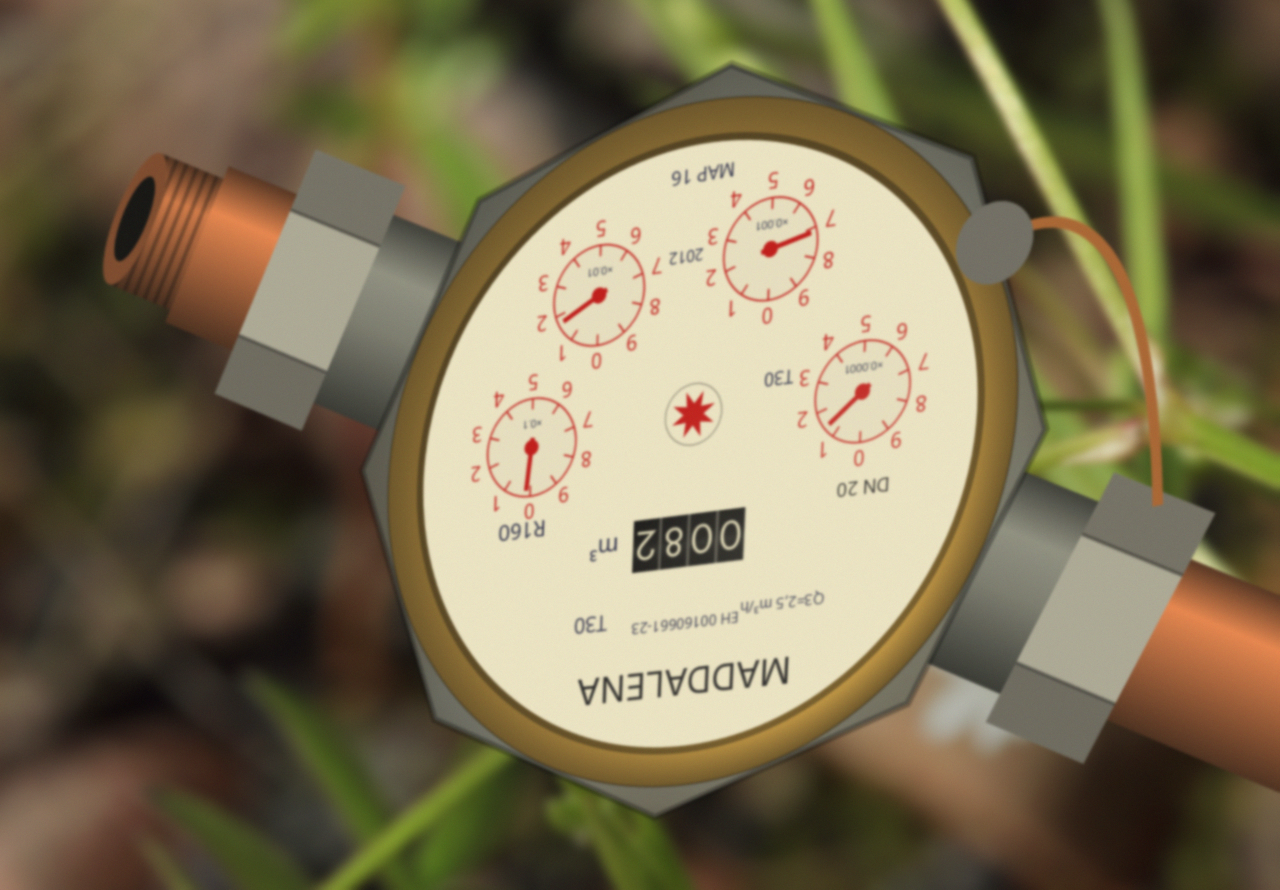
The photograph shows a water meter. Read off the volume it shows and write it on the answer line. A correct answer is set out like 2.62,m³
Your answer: 82.0171,m³
